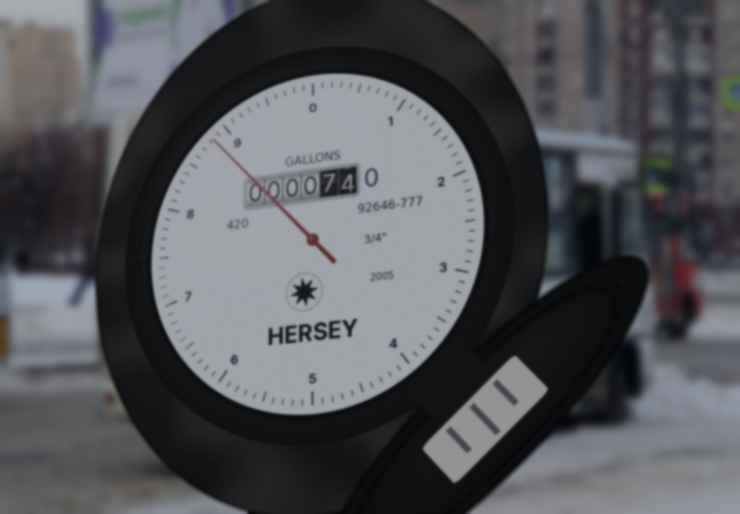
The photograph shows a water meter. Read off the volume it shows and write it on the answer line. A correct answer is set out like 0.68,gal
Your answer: 738.8,gal
